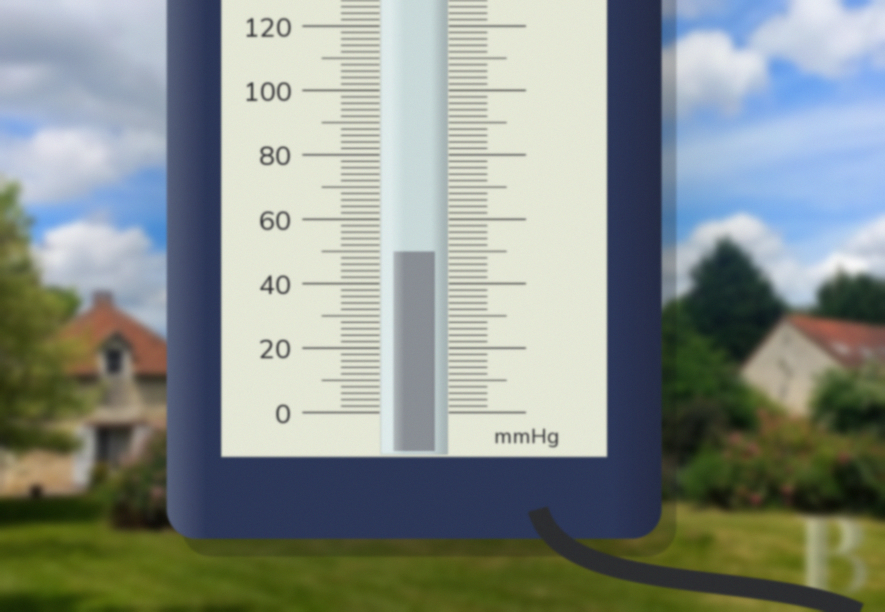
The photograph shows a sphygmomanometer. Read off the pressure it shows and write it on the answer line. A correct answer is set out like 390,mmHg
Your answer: 50,mmHg
